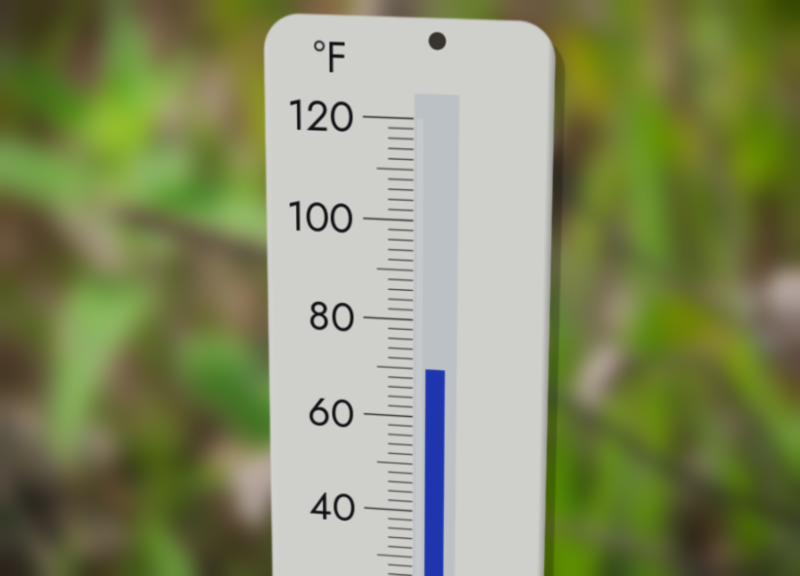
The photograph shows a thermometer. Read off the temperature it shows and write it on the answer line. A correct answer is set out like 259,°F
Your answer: 70,°F
